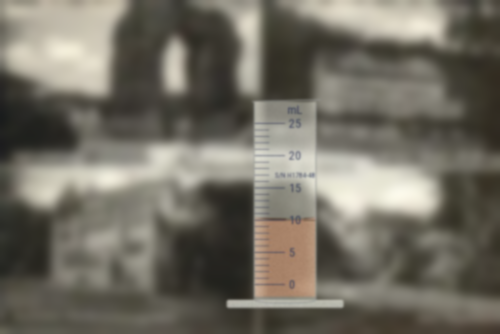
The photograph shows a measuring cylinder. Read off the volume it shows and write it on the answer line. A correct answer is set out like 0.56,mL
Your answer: 10,mL
